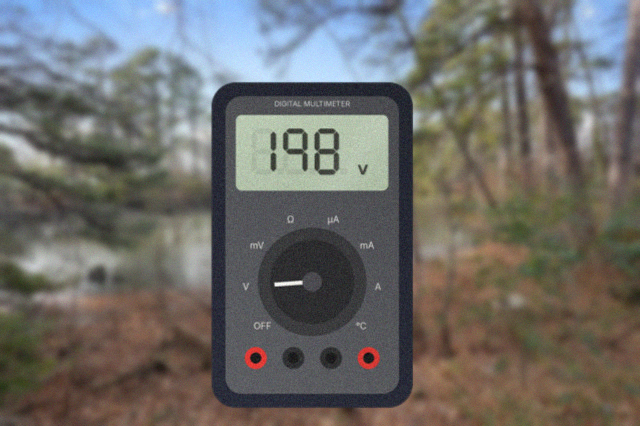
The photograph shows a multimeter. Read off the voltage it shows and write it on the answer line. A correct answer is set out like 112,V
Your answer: 198,V
